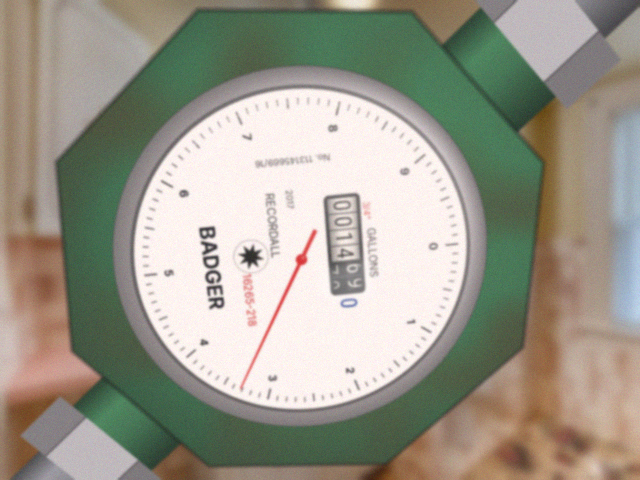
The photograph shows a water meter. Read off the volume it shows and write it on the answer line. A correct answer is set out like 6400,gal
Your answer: 14693.3,gal
